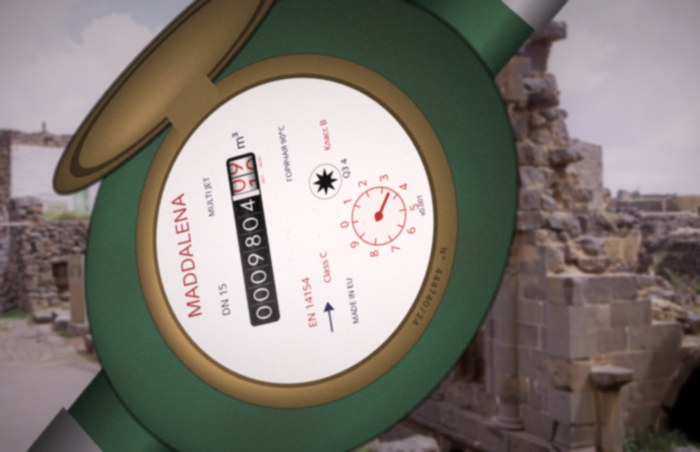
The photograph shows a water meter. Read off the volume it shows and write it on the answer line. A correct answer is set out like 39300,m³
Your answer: 9804.093,m³
